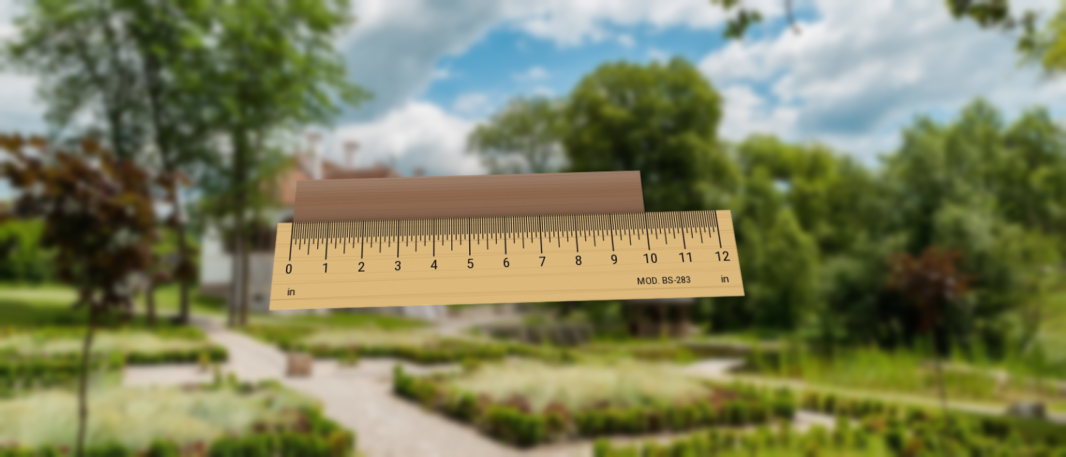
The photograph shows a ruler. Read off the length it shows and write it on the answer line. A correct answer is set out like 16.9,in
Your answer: 10,in
